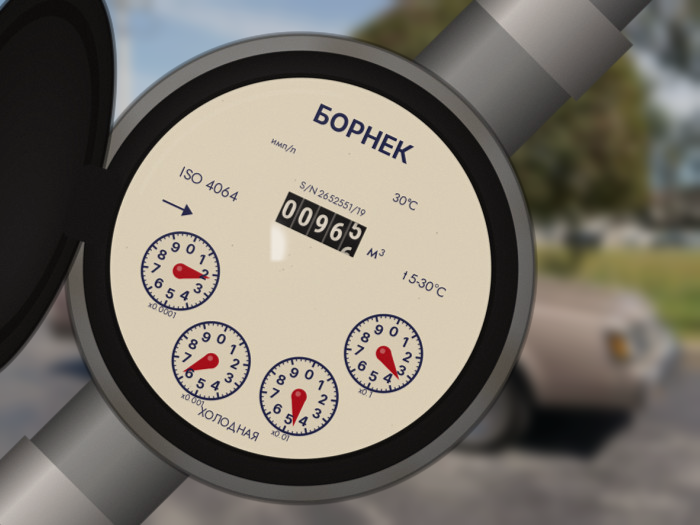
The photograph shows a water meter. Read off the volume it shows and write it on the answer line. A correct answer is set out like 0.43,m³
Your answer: 965.3462,m³
